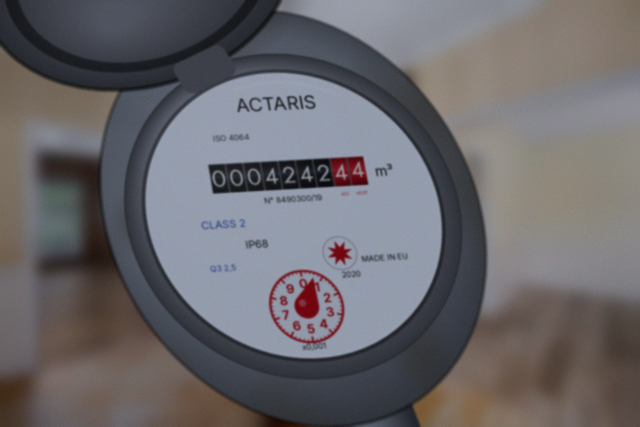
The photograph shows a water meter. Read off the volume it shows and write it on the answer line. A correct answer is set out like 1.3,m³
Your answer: 4242.440,m³
